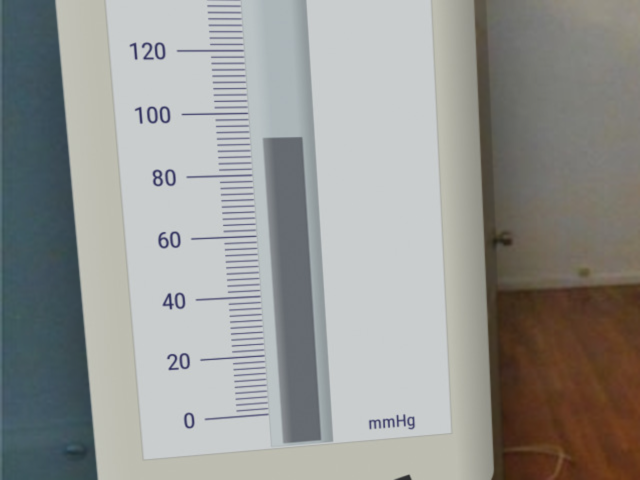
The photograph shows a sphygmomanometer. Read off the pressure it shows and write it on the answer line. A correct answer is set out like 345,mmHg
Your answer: 92,mmHg
